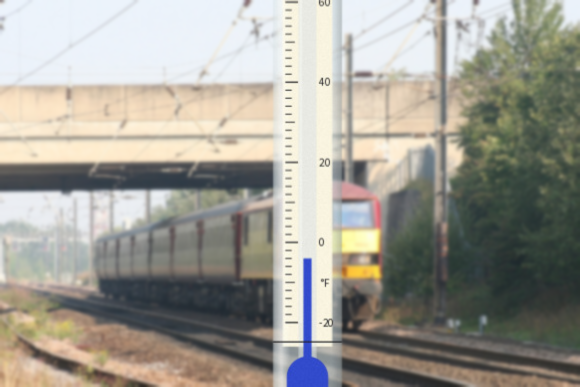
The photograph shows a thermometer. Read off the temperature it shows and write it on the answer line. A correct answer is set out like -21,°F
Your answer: -4,°F
